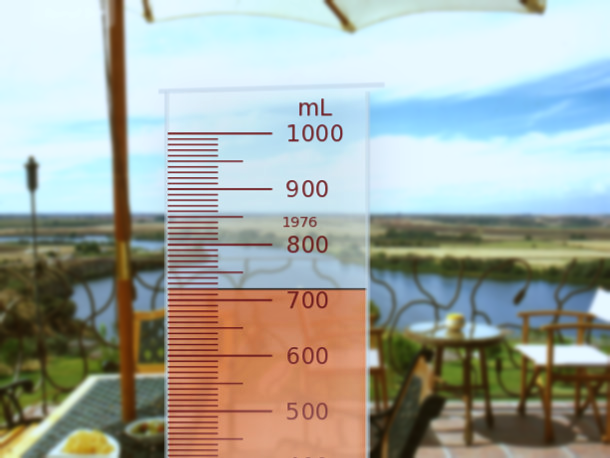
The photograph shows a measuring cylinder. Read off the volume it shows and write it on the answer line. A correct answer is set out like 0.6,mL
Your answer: 720,mL
